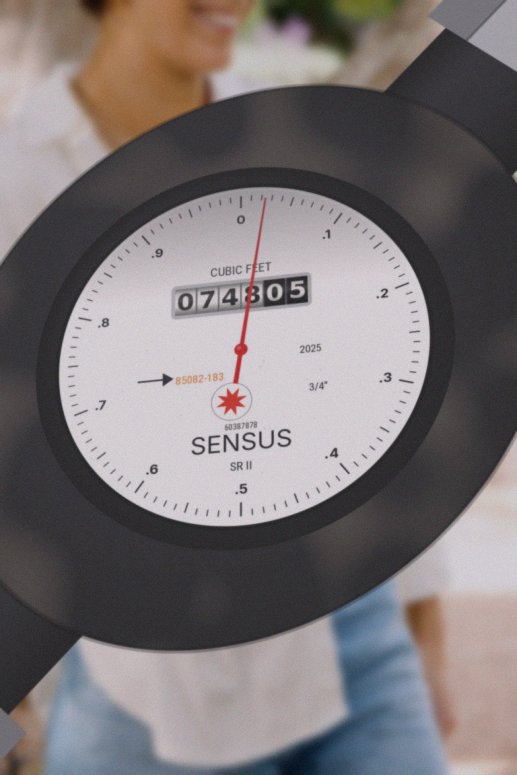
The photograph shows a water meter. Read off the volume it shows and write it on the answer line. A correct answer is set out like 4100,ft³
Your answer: 74805.02,ft³
